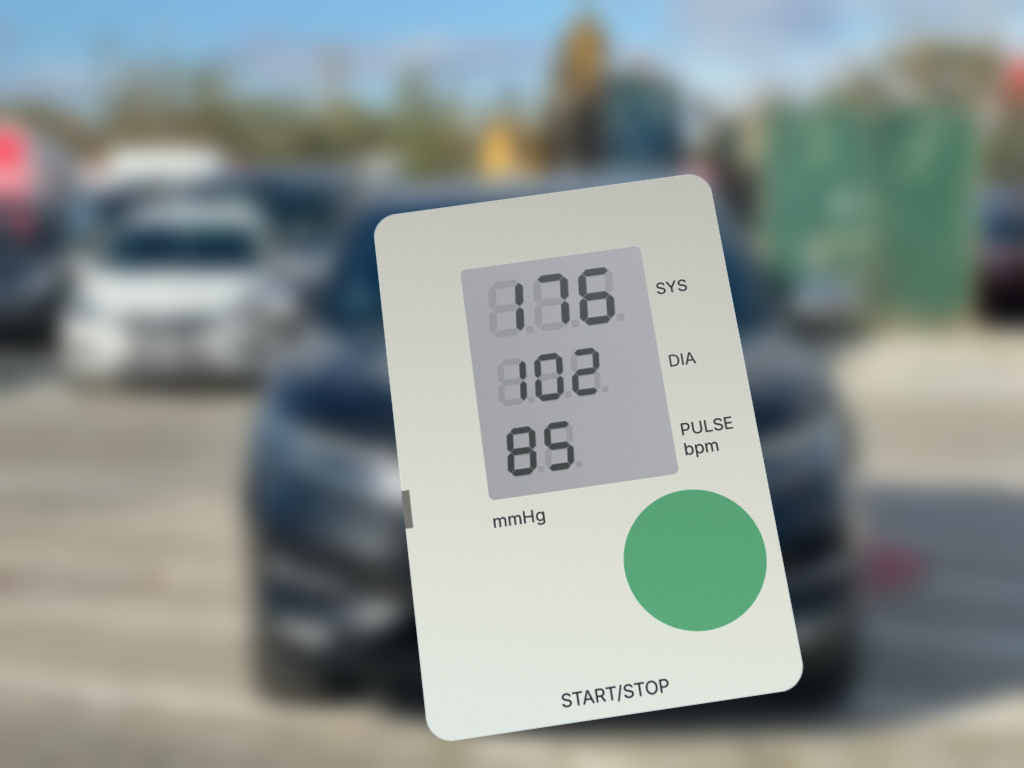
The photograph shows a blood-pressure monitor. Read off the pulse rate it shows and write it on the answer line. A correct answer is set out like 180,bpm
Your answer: 85,bpm
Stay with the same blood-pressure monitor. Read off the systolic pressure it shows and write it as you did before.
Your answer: 176,mmHg
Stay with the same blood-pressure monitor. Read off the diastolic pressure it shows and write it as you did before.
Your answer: 102,mmHg
